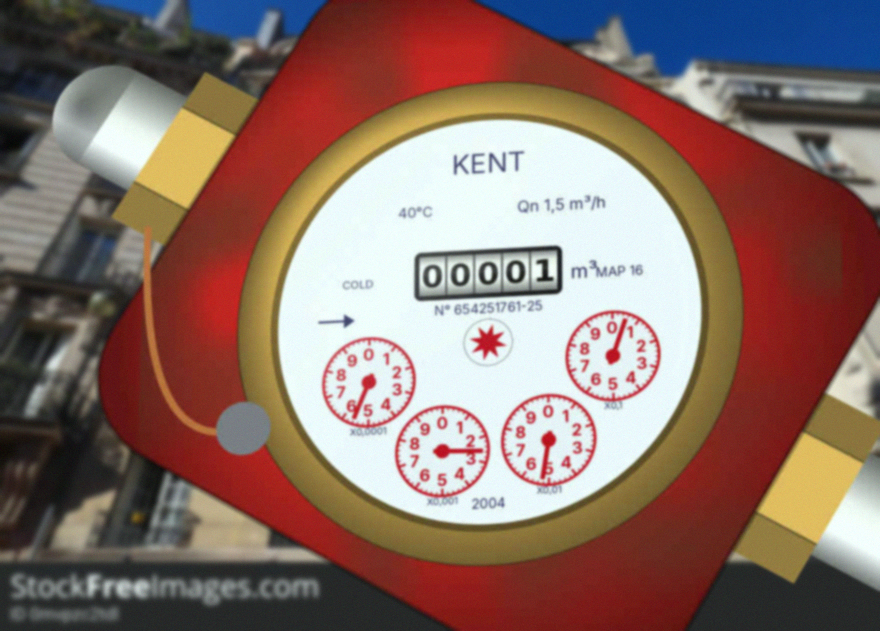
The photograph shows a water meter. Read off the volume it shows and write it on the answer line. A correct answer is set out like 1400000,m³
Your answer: 1.0525,m³
